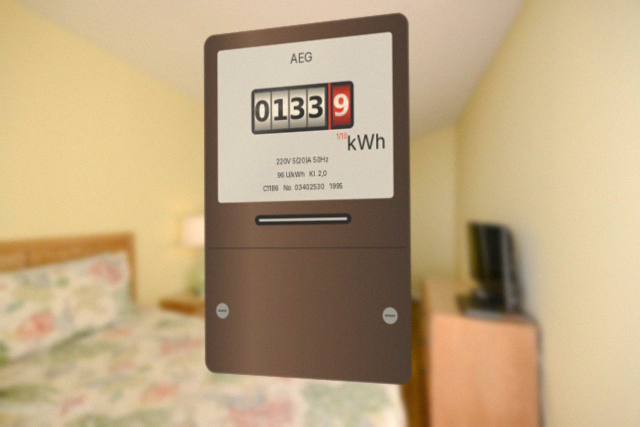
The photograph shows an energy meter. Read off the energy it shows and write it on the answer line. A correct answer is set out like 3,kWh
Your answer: 133.9,kWh
